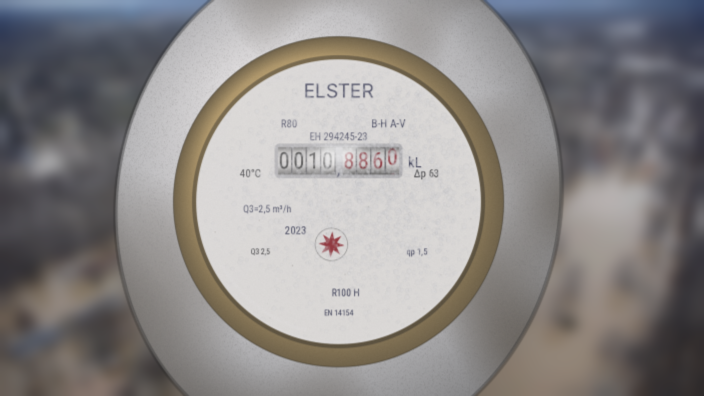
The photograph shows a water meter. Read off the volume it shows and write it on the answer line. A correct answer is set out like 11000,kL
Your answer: 10.8860,kL
